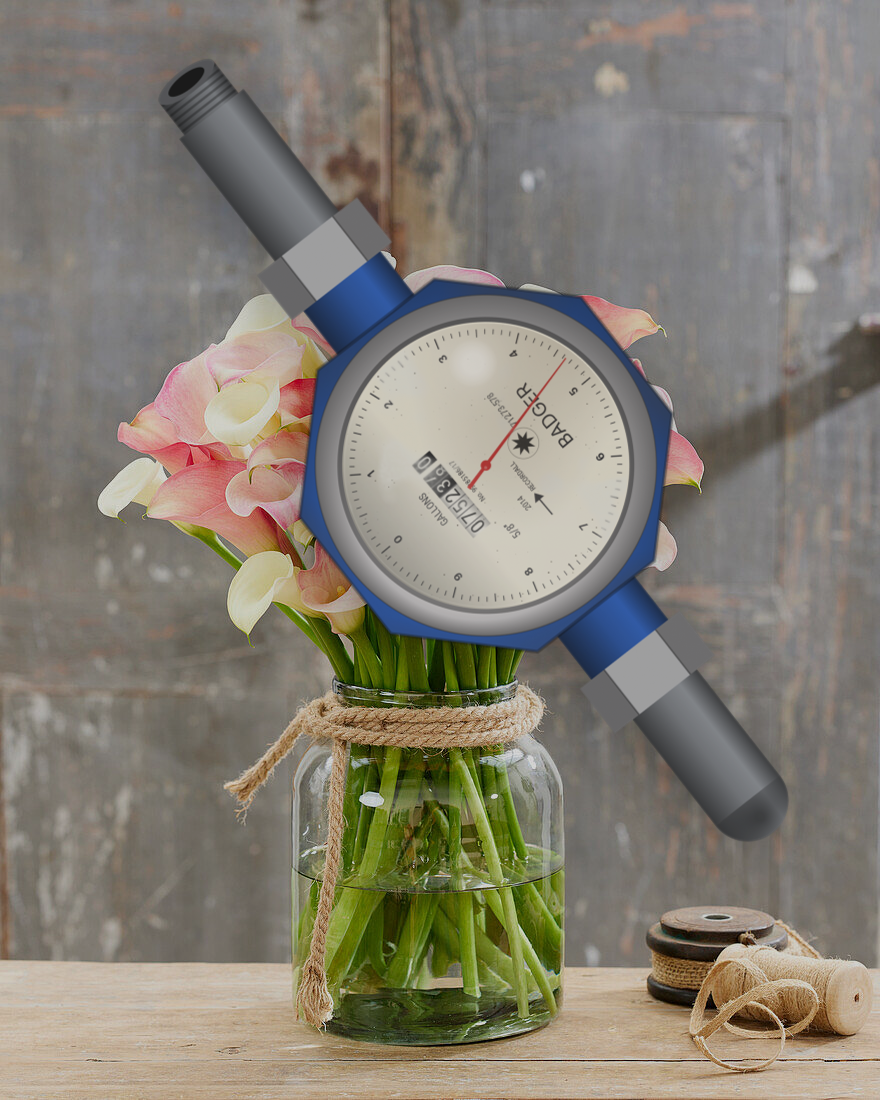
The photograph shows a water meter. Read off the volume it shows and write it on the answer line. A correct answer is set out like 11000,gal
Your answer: 752374.6,gal
